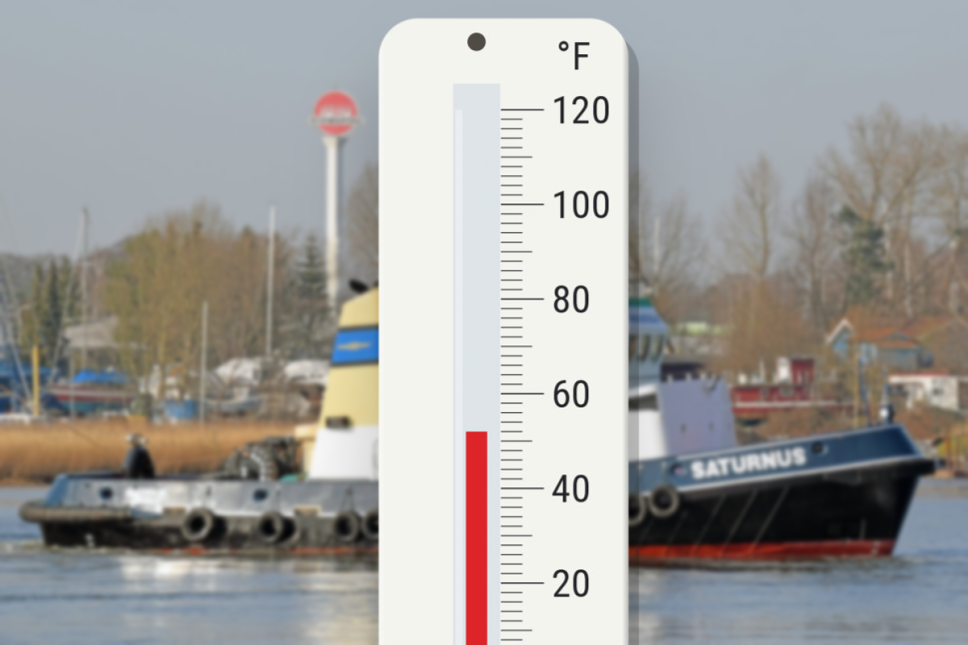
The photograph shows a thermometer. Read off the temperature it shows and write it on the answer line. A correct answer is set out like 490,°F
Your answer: 52,°F
